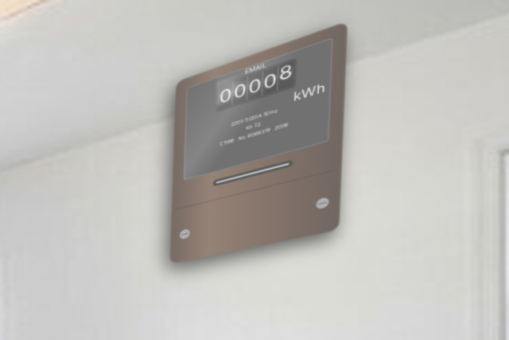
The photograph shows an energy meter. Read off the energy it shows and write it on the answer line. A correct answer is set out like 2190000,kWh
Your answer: 8,kWh
